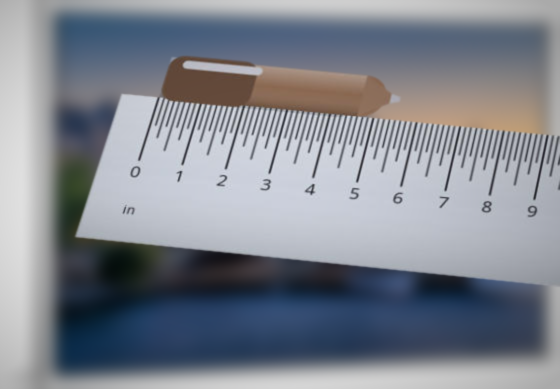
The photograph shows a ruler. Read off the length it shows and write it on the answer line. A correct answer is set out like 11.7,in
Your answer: 5.5,in
